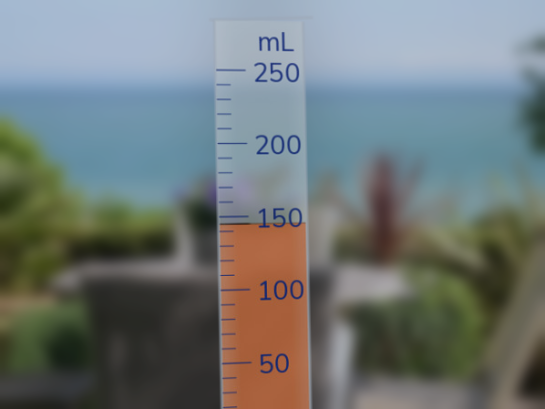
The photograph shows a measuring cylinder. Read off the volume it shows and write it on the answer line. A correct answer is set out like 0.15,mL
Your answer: 145,mL
